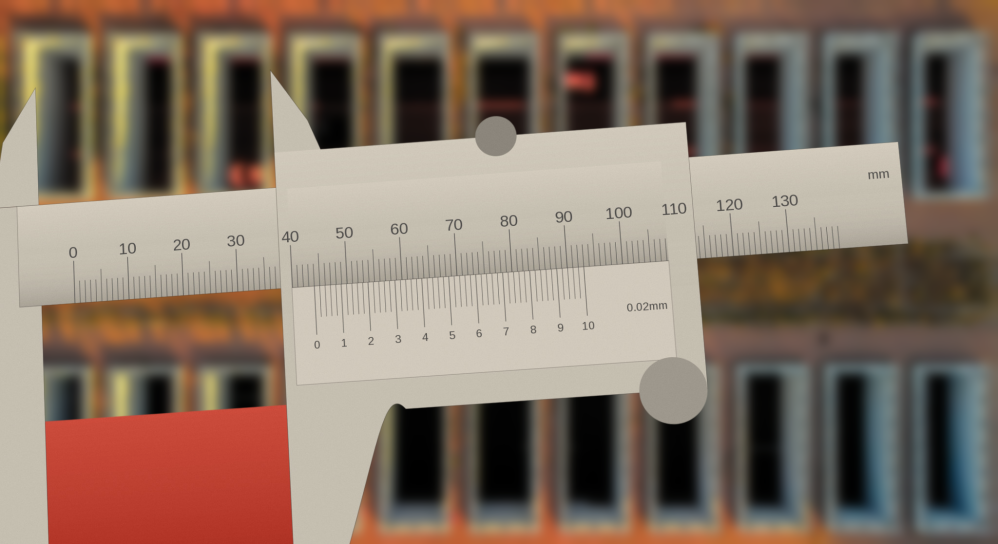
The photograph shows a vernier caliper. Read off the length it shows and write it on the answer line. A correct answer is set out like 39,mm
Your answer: 44.0,mm
